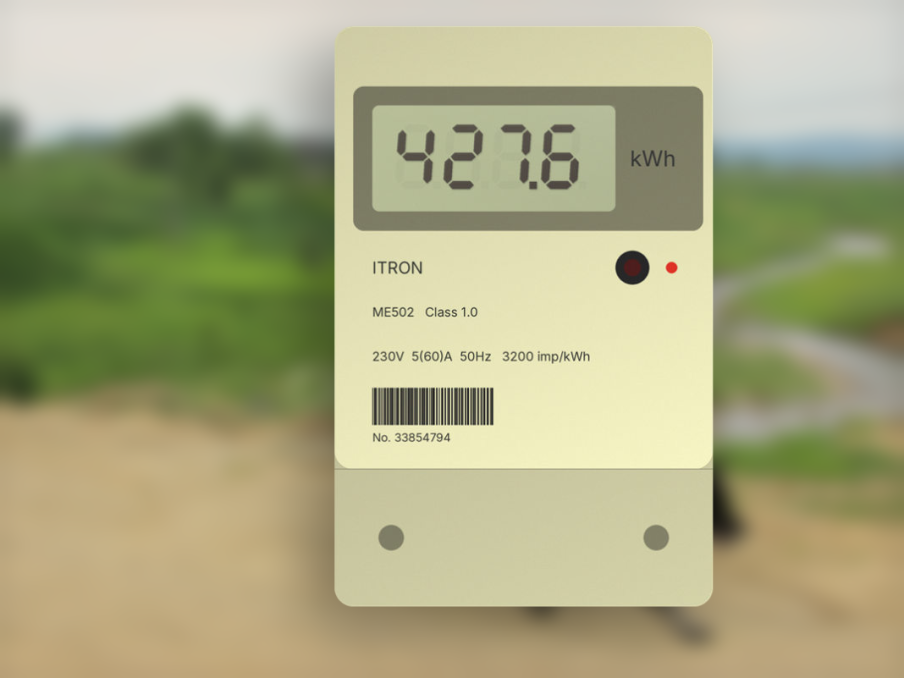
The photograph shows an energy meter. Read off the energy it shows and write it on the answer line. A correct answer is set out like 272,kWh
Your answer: 427.6,kWh
